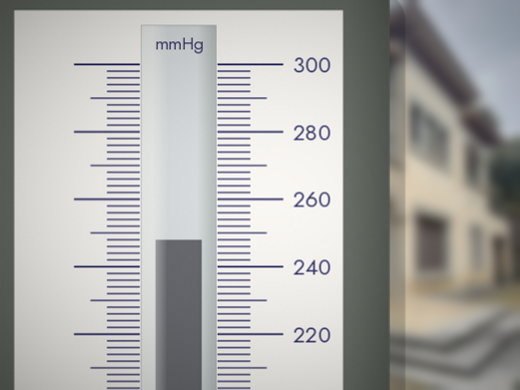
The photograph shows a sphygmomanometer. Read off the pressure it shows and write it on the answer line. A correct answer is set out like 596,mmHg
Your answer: 248,mmHg
